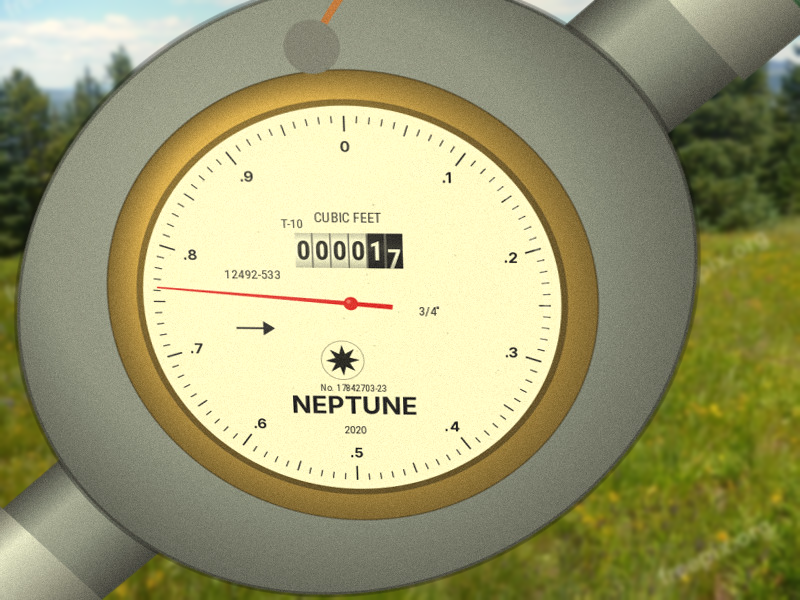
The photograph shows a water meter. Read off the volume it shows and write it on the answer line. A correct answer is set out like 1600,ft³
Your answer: 16.76,ft³
